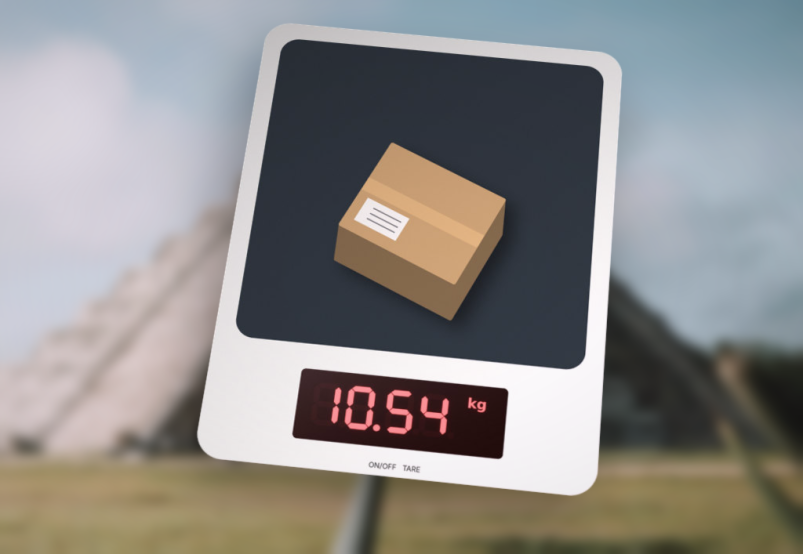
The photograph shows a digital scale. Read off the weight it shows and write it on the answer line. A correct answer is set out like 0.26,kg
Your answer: 10.54,kg
